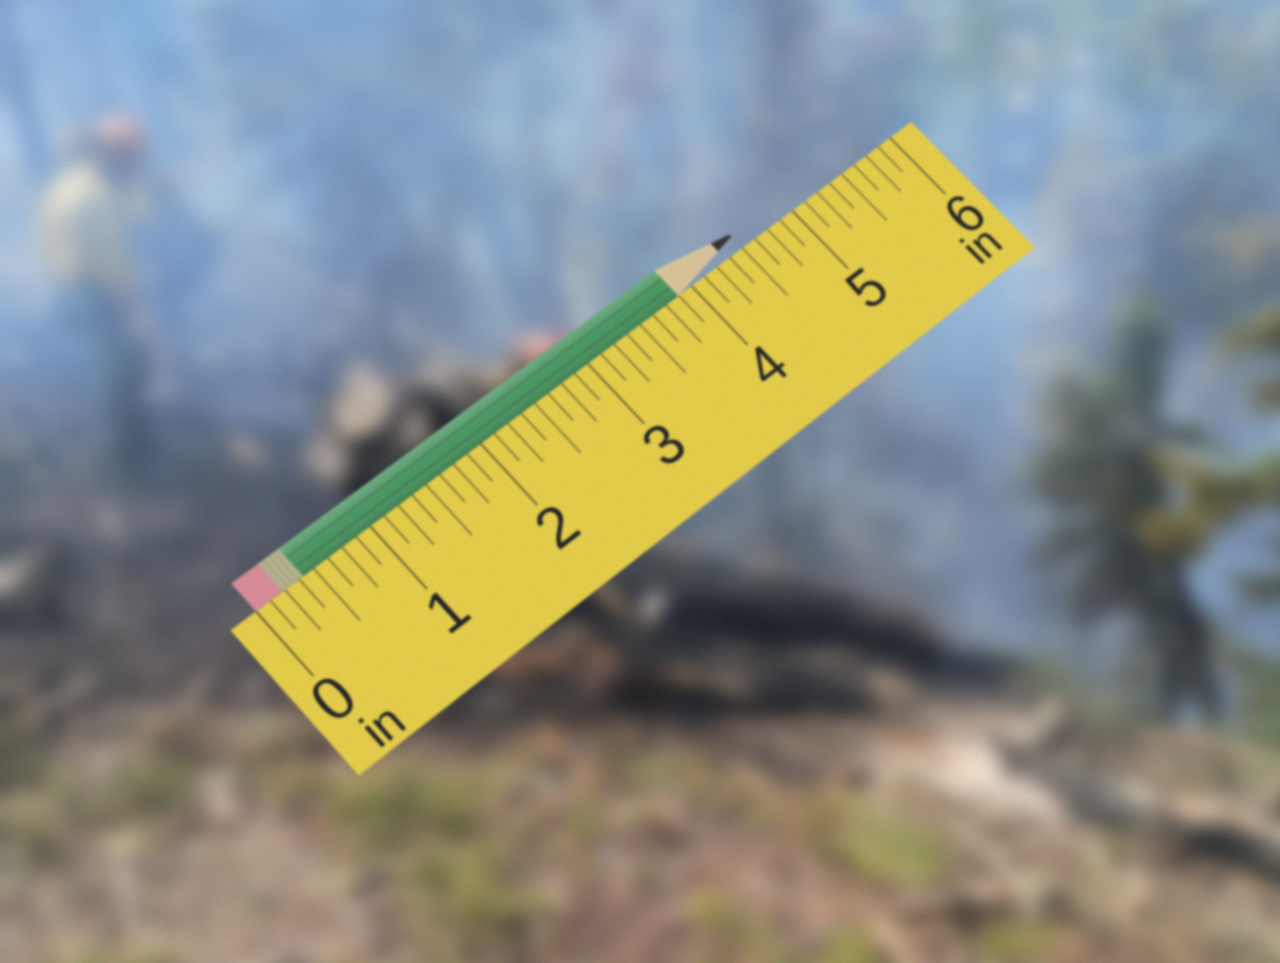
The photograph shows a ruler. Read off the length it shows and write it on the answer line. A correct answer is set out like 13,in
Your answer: 4.5,in
